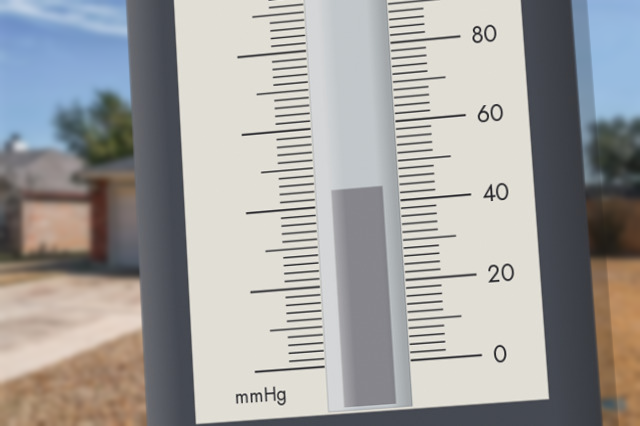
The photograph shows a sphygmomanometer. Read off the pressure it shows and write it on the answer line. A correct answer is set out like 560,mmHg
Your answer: 44,mmHg
